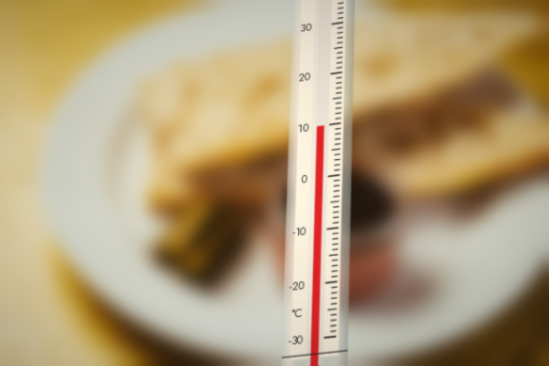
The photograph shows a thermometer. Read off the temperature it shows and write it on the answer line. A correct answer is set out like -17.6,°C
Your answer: 10,°C
